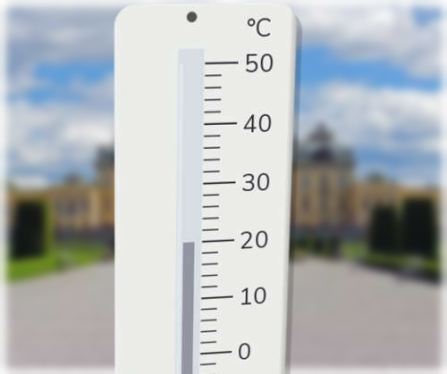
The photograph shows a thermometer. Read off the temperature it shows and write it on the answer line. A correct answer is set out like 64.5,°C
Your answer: 20,°C
